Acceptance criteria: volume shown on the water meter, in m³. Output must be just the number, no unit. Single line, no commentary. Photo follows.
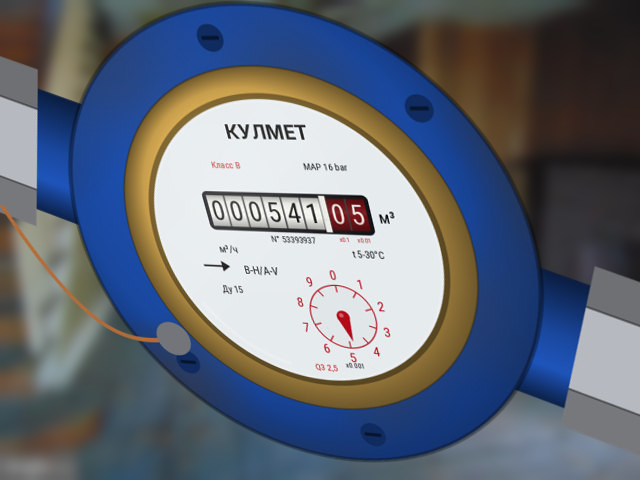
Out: 541.054
